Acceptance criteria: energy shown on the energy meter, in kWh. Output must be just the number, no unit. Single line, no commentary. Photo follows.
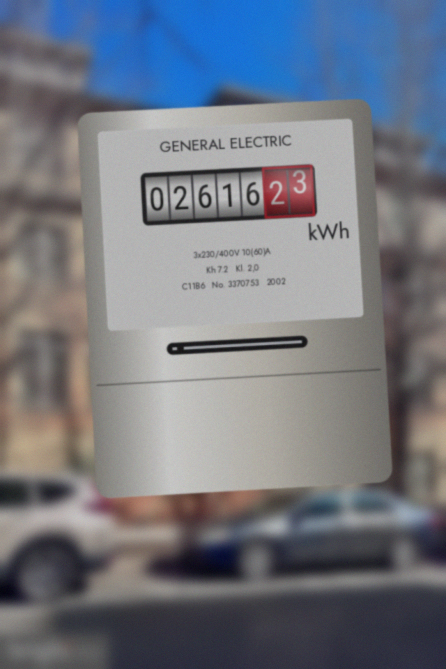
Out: 2616.23
